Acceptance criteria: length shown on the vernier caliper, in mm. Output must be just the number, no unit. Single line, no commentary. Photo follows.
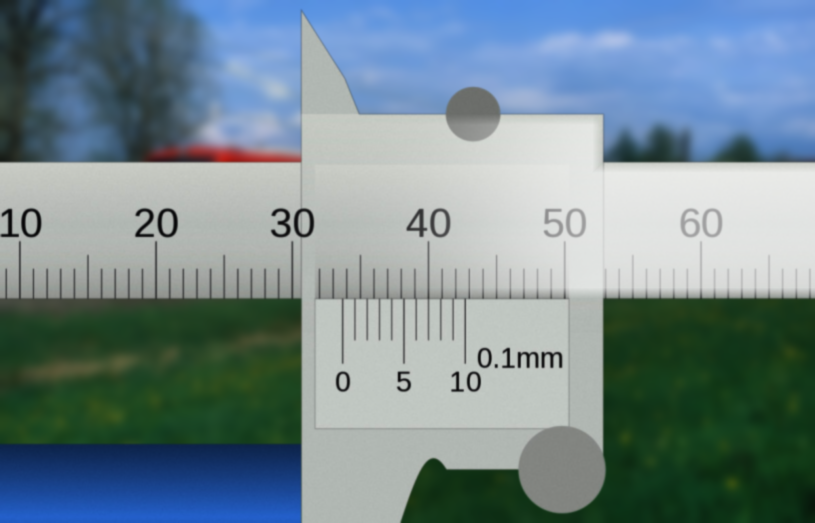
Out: 33.7
